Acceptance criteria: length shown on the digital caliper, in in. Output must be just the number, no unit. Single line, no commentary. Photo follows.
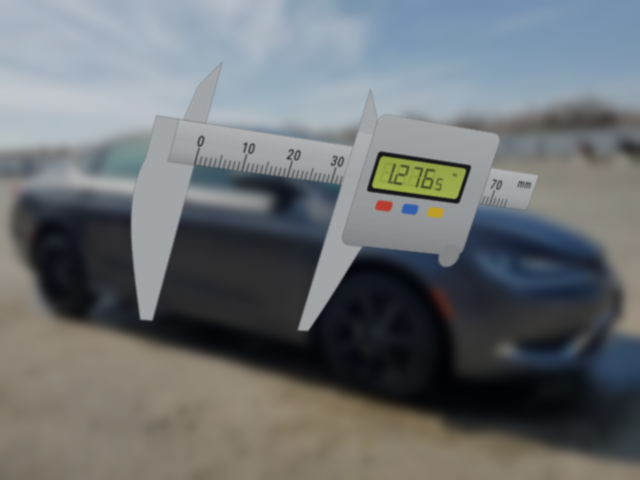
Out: 1.2765
